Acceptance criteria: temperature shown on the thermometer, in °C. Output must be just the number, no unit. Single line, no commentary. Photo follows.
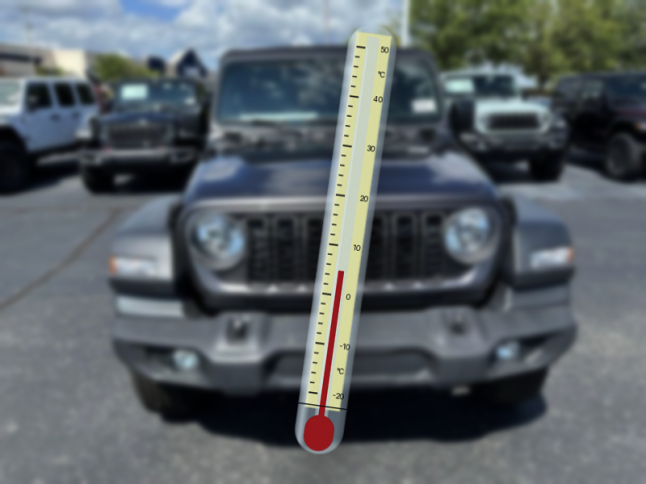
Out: 5
